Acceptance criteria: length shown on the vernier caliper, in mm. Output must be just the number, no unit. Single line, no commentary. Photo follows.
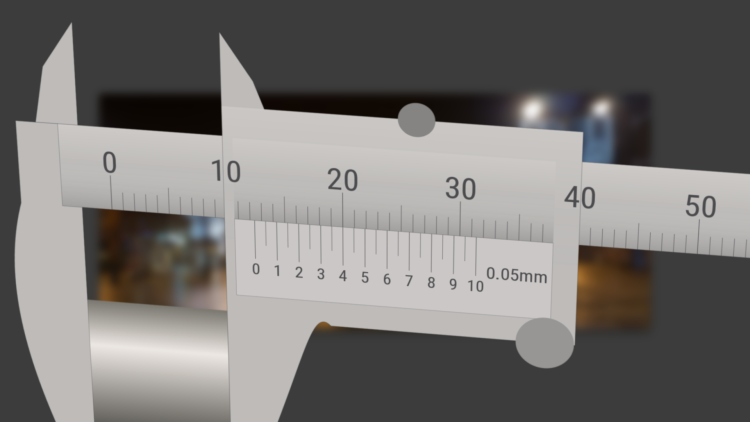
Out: 12.4
